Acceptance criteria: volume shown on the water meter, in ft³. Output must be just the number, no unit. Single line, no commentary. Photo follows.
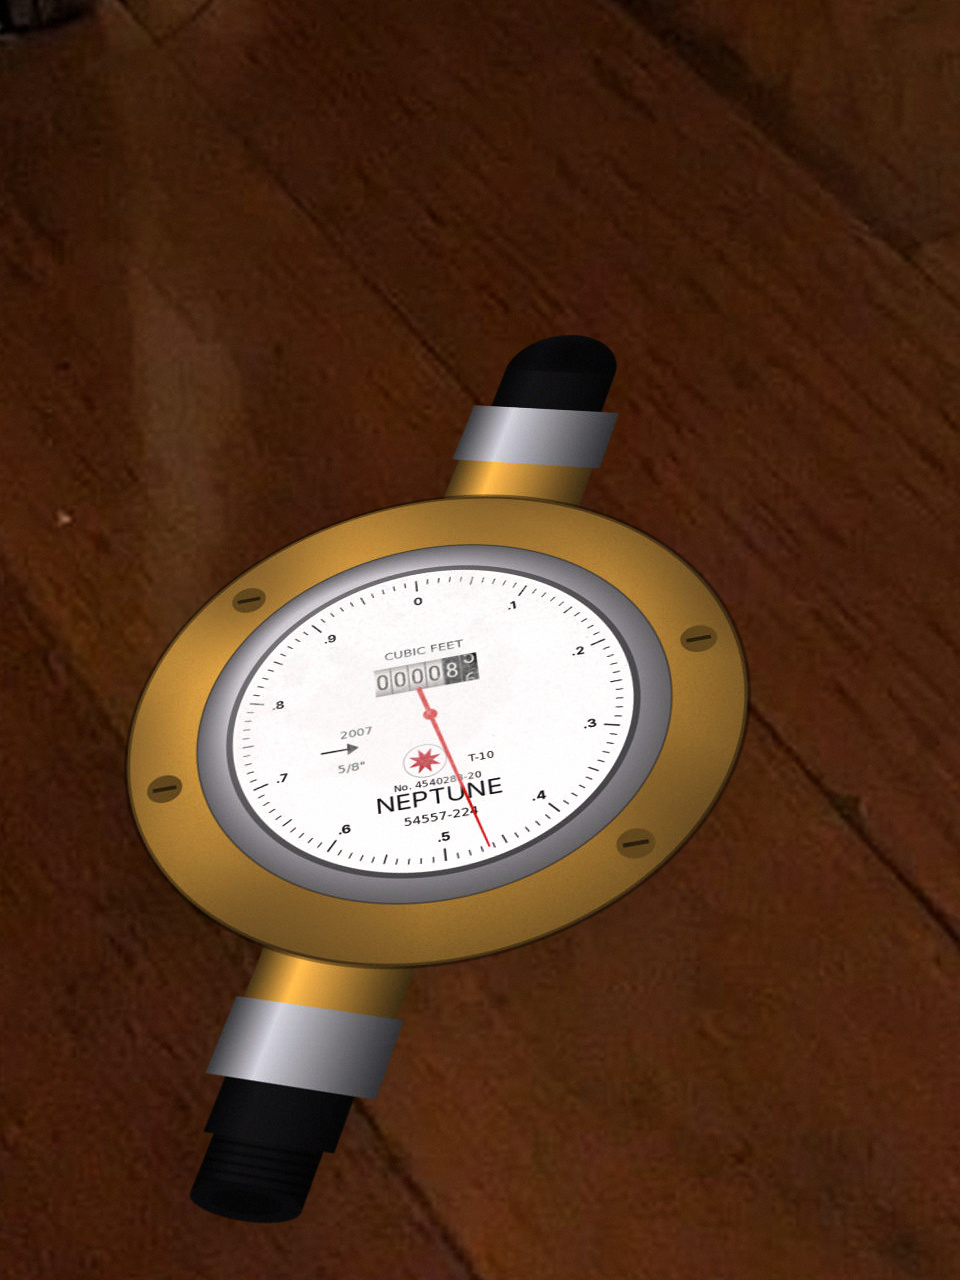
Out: 85.46
